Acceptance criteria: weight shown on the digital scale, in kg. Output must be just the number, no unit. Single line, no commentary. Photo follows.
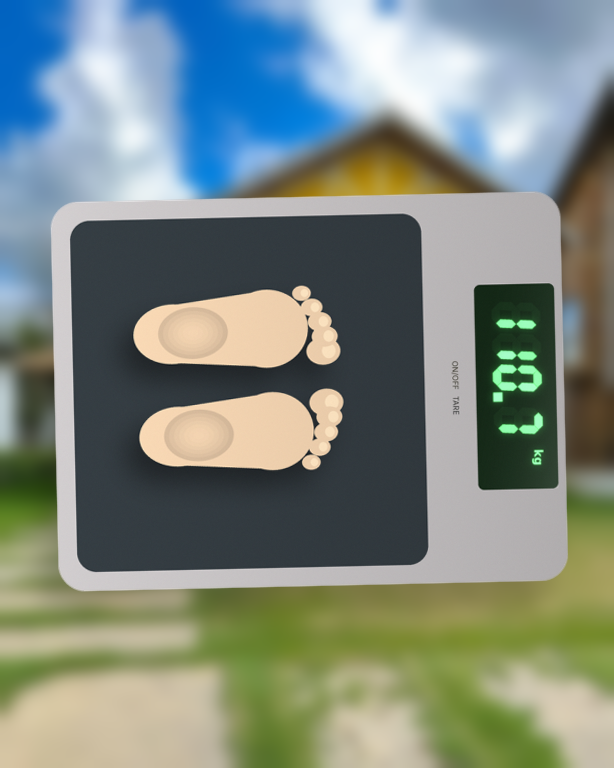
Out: 110.7
